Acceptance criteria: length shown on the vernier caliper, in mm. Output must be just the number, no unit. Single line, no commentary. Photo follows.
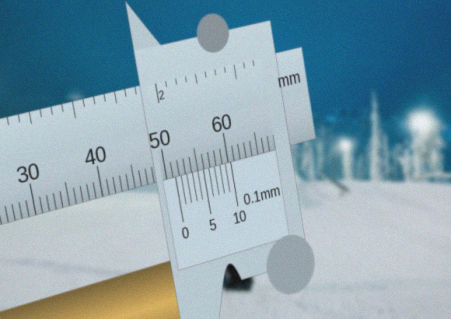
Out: 51.4
